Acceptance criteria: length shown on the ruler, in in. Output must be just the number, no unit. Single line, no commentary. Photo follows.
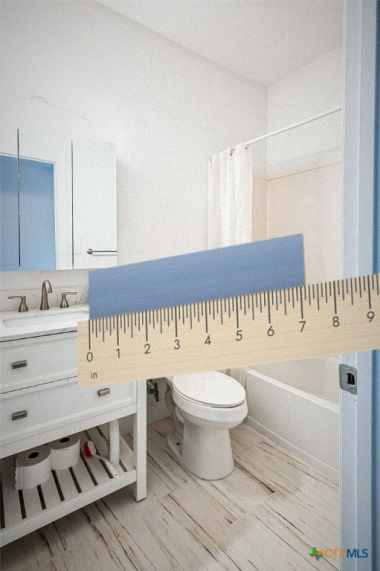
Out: 7.125
